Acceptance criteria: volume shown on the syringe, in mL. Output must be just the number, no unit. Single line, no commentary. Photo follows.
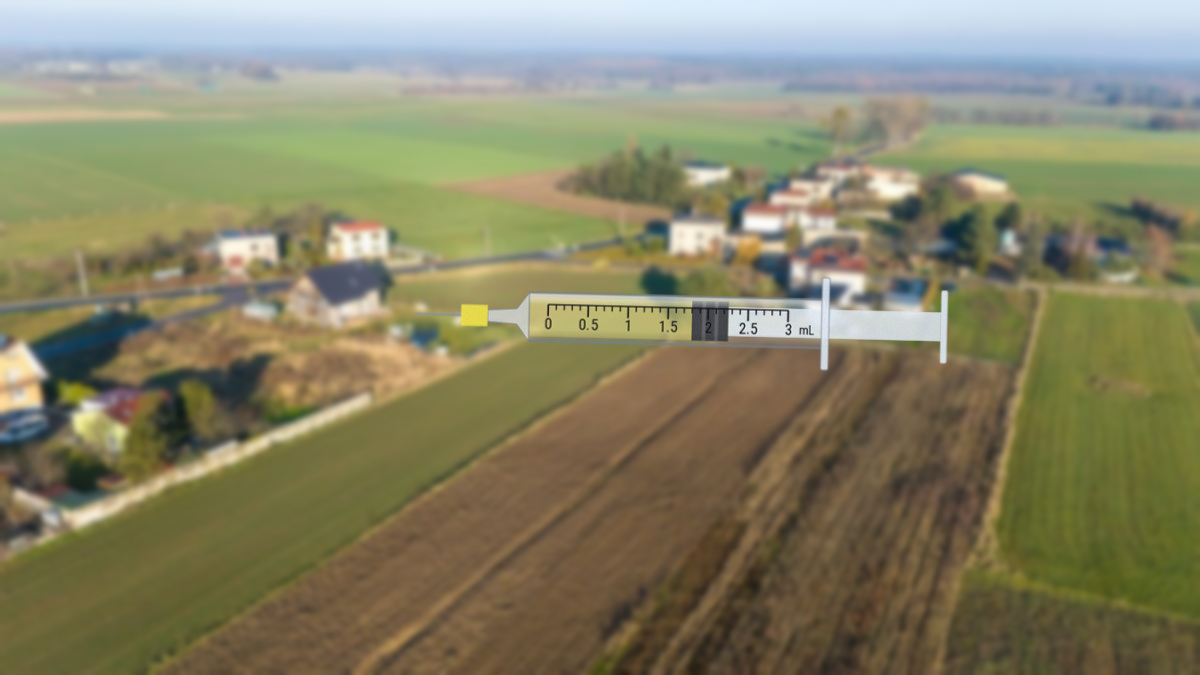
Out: 1.8
